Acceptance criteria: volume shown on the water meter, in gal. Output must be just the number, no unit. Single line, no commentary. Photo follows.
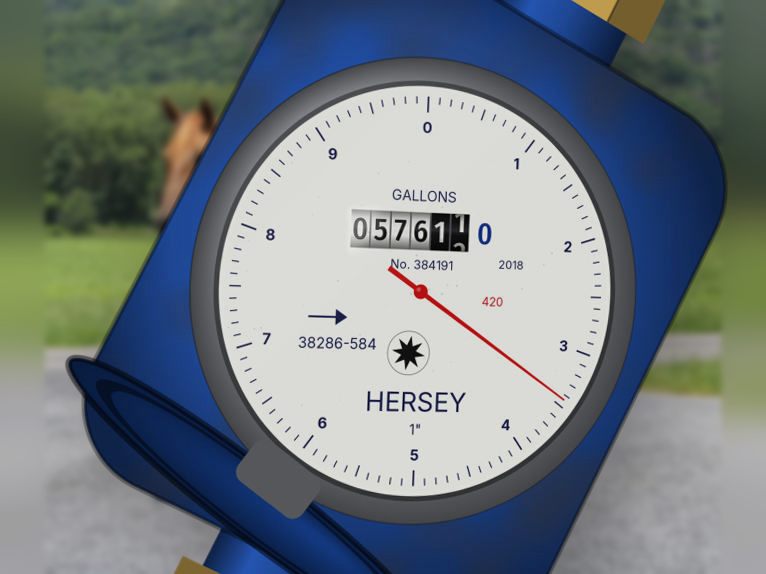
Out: 576113.4
